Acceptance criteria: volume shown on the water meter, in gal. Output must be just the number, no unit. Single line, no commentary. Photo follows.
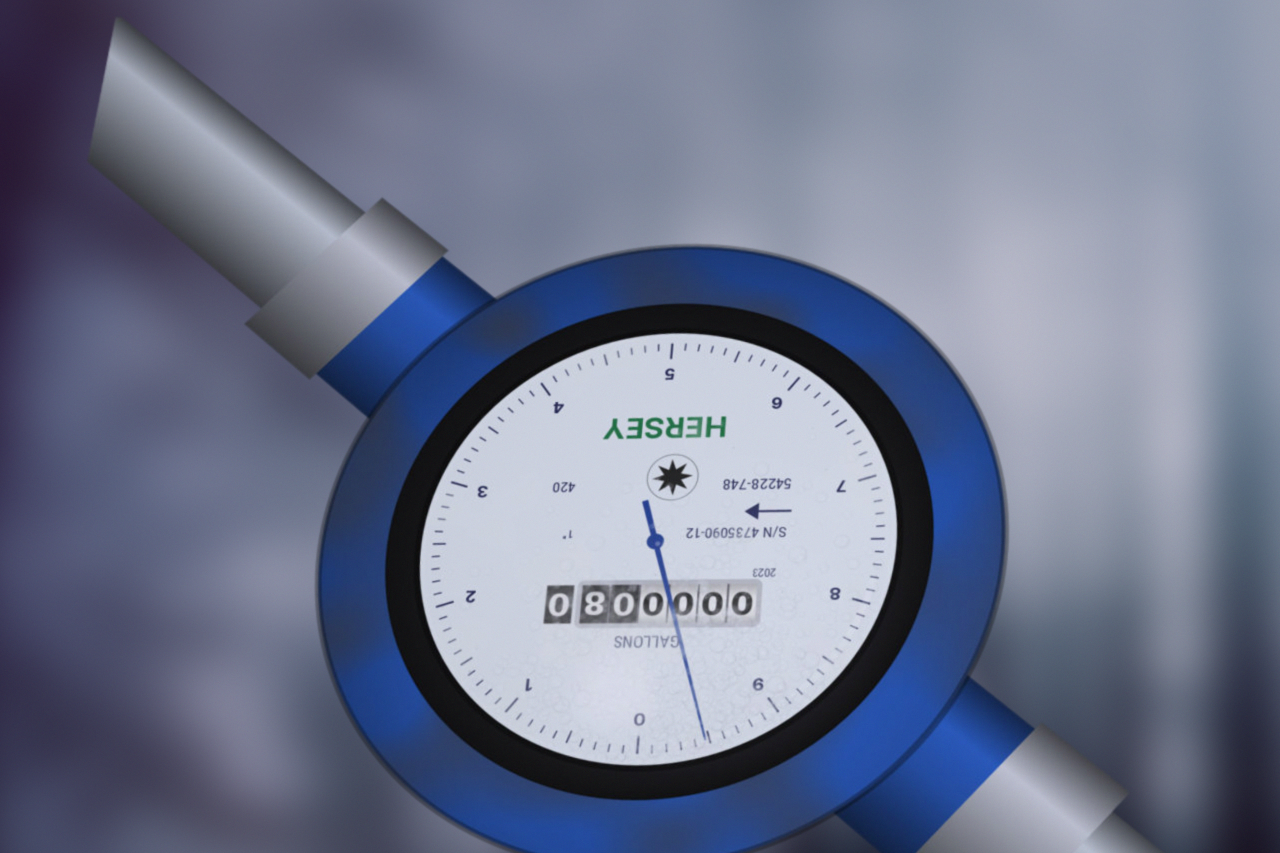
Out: 79.5
